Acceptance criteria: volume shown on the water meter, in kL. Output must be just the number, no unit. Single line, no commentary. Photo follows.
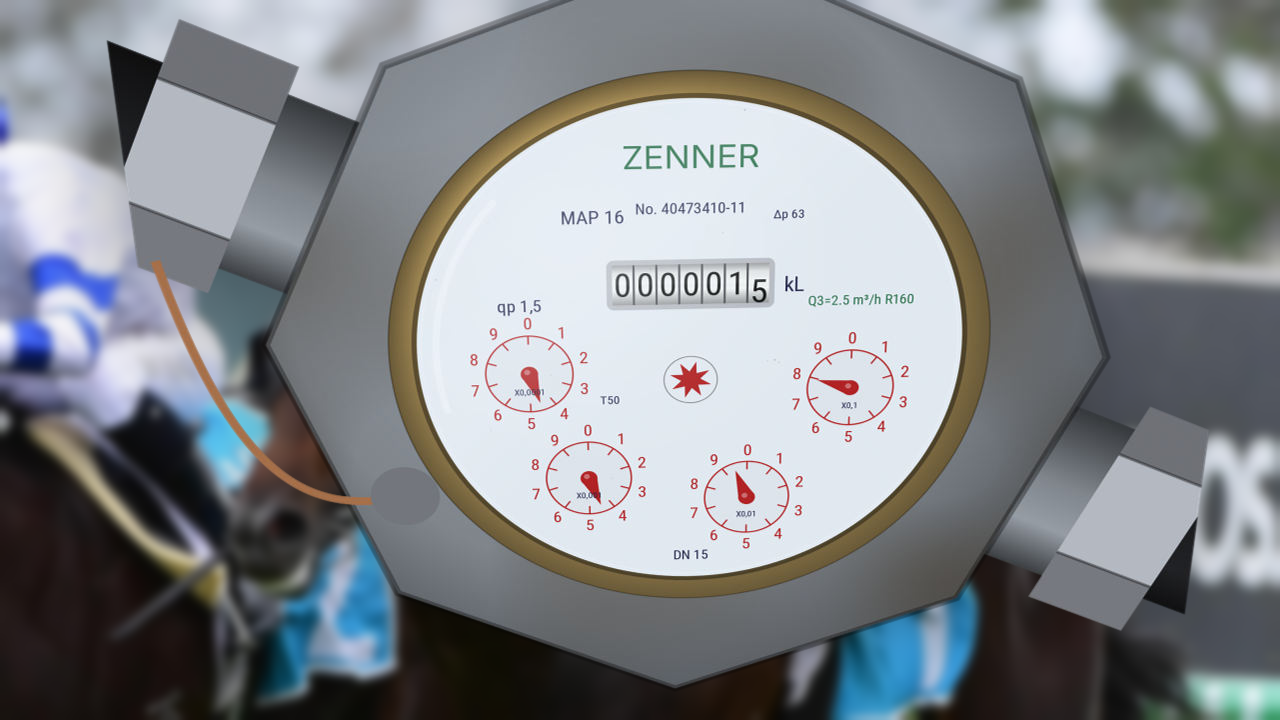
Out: 14.7944
